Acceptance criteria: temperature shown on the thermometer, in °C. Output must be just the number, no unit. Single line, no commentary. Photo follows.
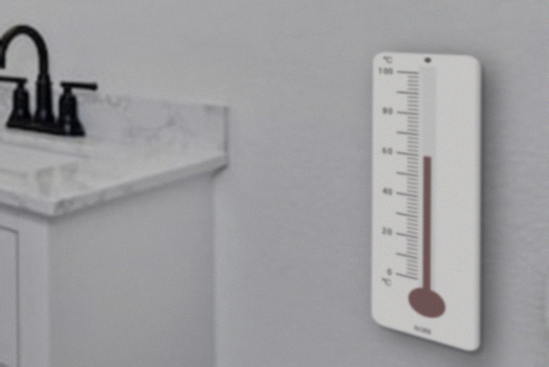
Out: 60
